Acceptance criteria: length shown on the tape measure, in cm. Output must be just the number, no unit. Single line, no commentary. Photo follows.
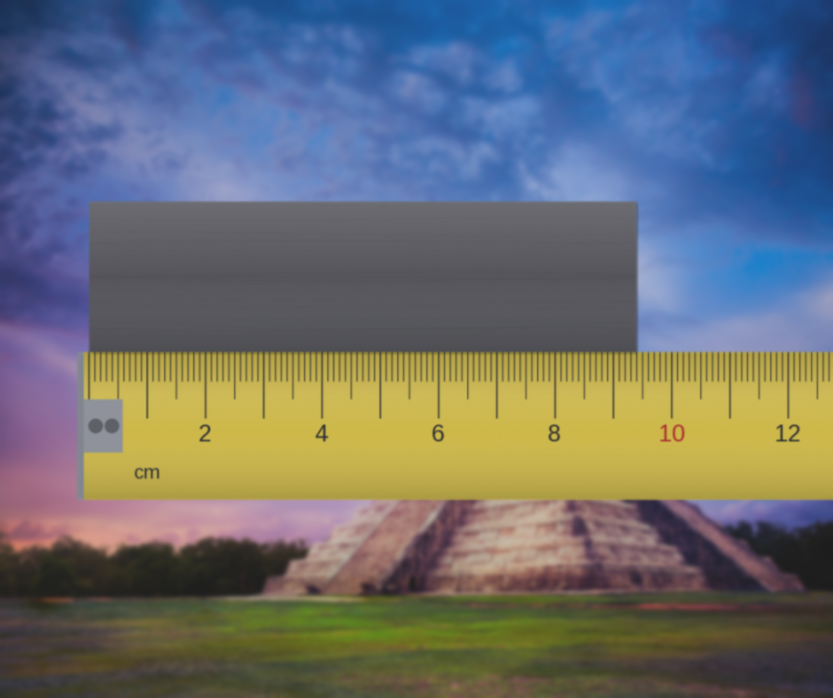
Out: 9.4
